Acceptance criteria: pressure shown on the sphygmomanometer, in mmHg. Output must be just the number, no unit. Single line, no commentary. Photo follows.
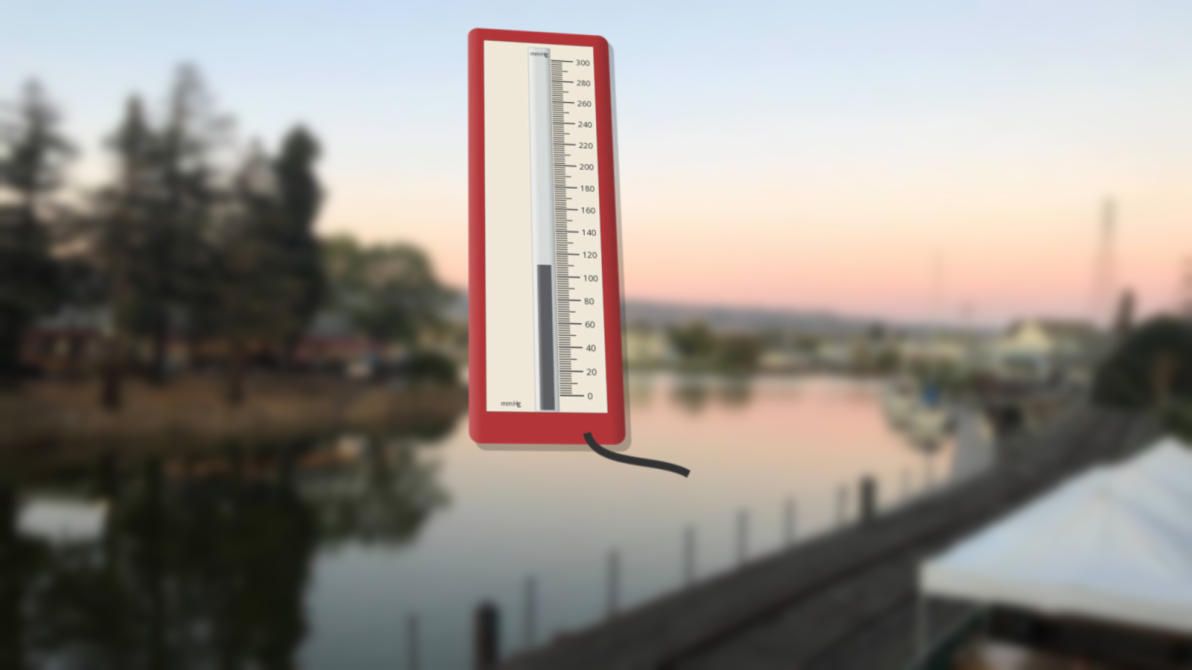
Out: 110
